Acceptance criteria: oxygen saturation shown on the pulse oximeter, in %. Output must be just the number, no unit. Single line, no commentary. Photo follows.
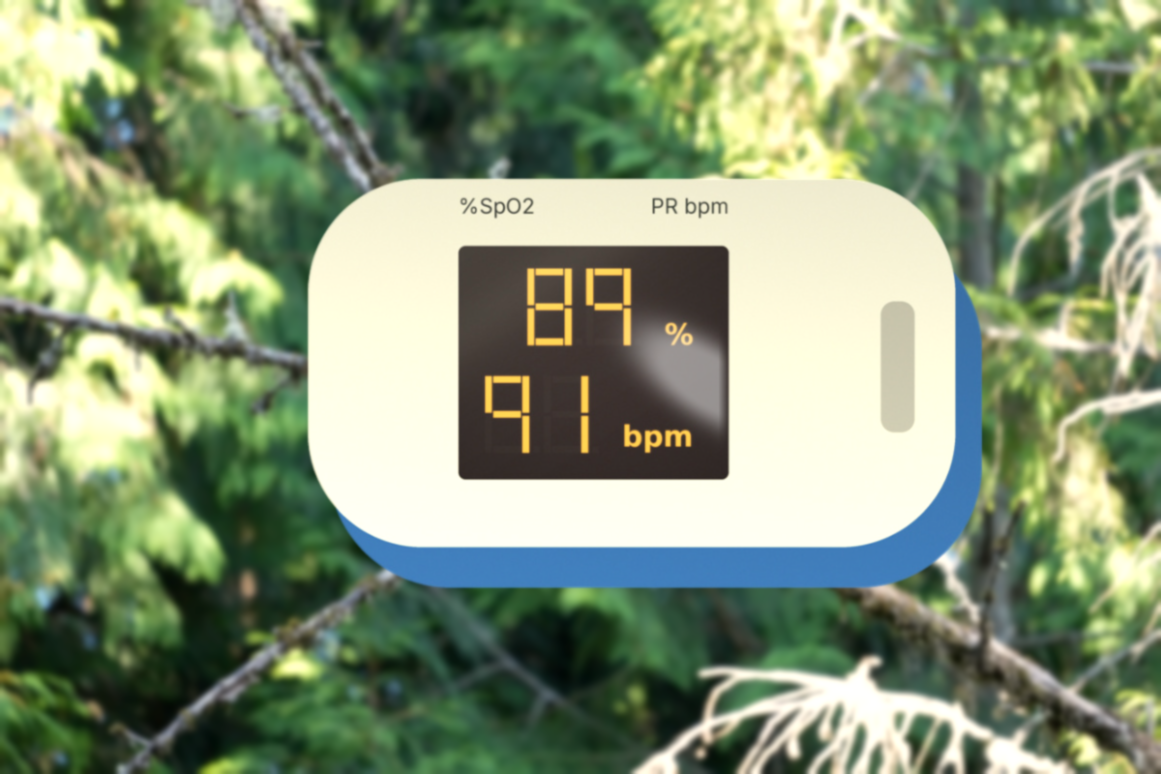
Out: 89
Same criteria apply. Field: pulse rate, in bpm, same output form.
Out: 91
